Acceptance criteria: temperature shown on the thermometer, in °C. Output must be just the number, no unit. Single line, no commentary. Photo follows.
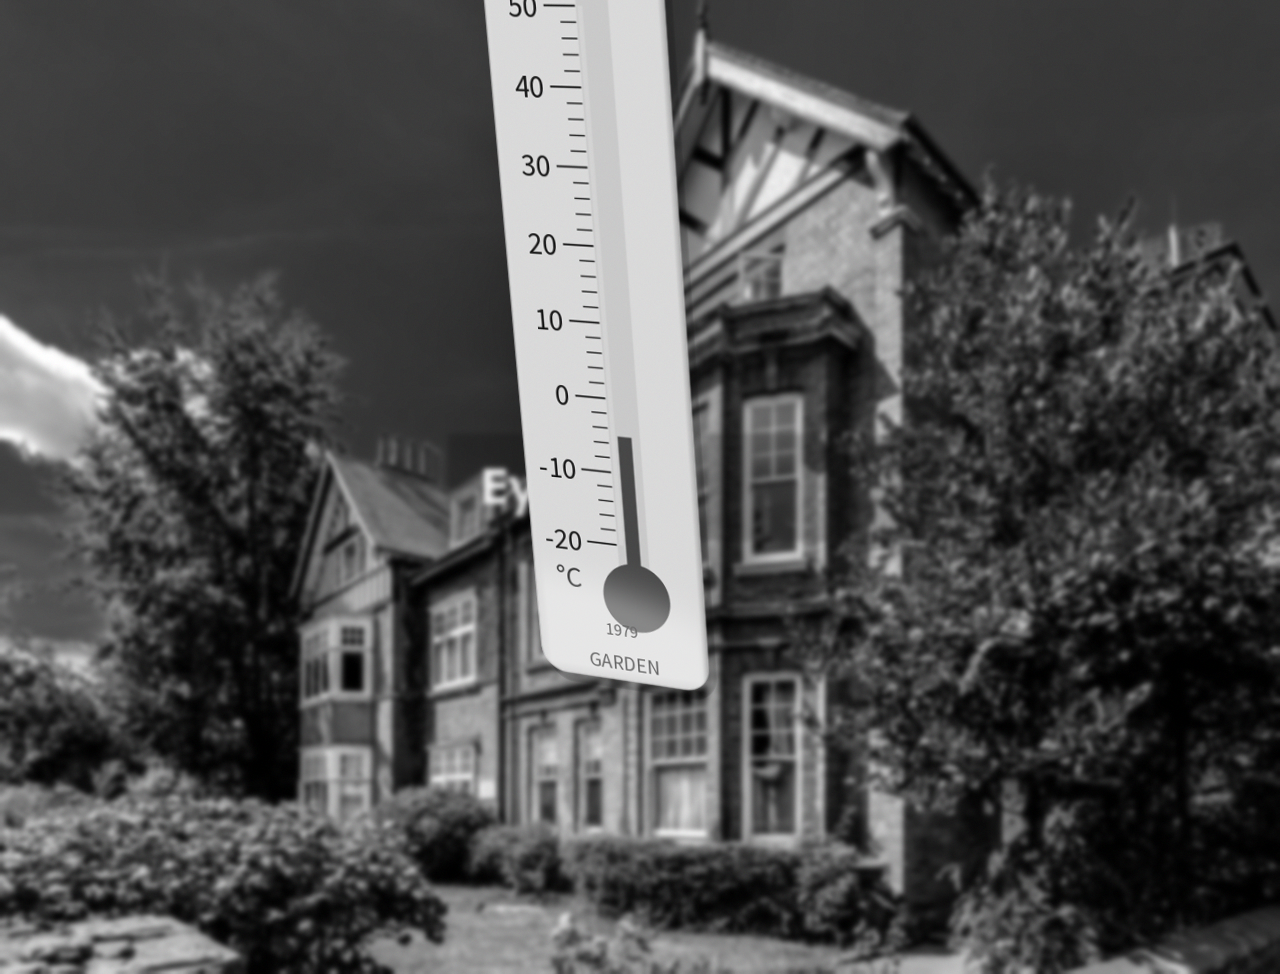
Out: -5
